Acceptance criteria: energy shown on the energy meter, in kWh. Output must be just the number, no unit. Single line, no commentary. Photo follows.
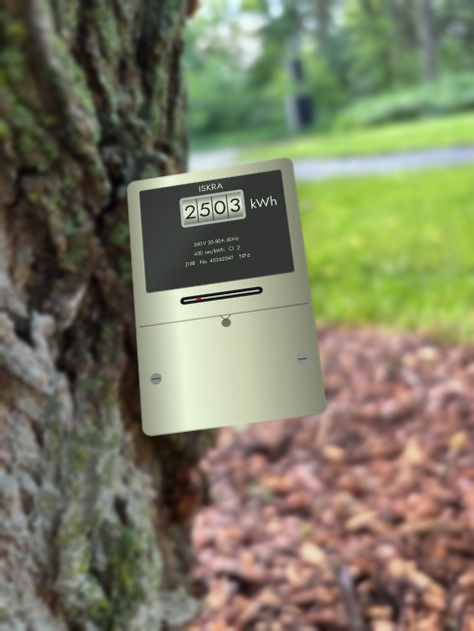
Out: 2503
